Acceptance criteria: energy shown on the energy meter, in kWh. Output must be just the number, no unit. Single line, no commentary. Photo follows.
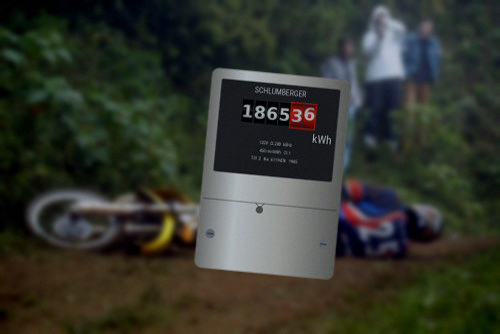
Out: 1865.36
